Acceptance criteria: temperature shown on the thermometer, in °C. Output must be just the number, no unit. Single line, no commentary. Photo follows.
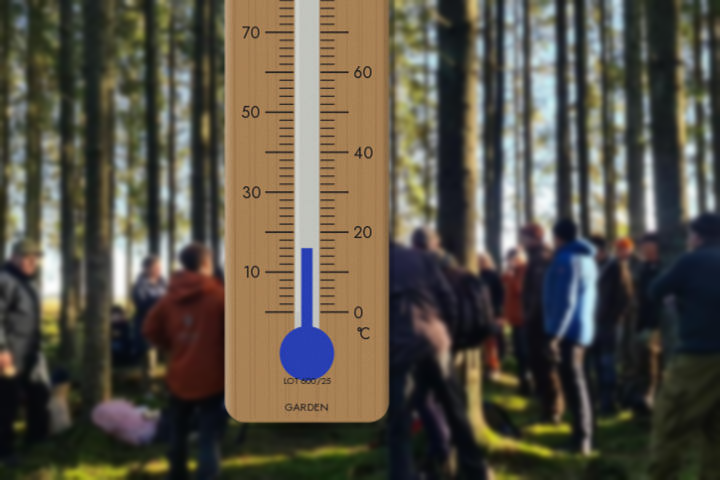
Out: 16
